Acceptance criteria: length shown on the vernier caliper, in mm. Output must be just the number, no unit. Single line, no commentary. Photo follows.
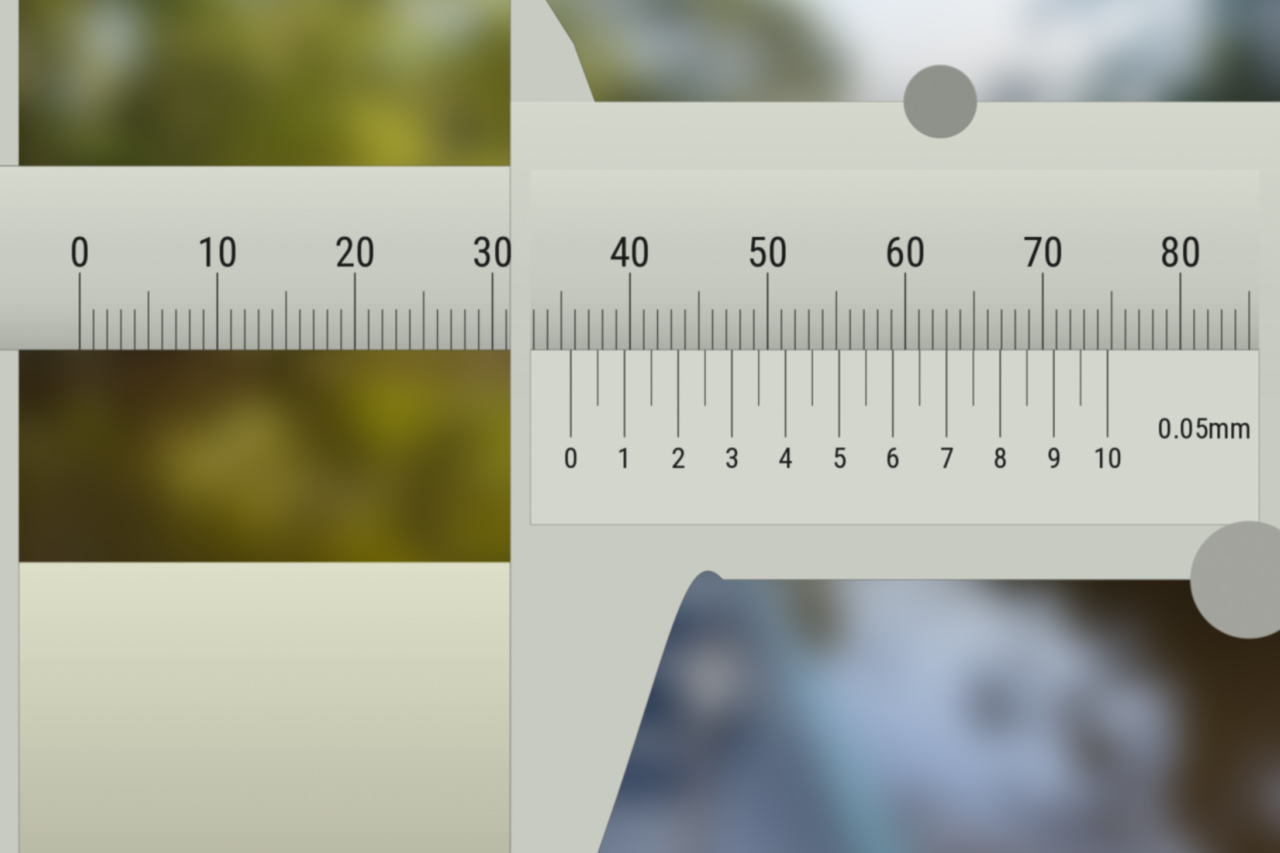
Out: 35.7
